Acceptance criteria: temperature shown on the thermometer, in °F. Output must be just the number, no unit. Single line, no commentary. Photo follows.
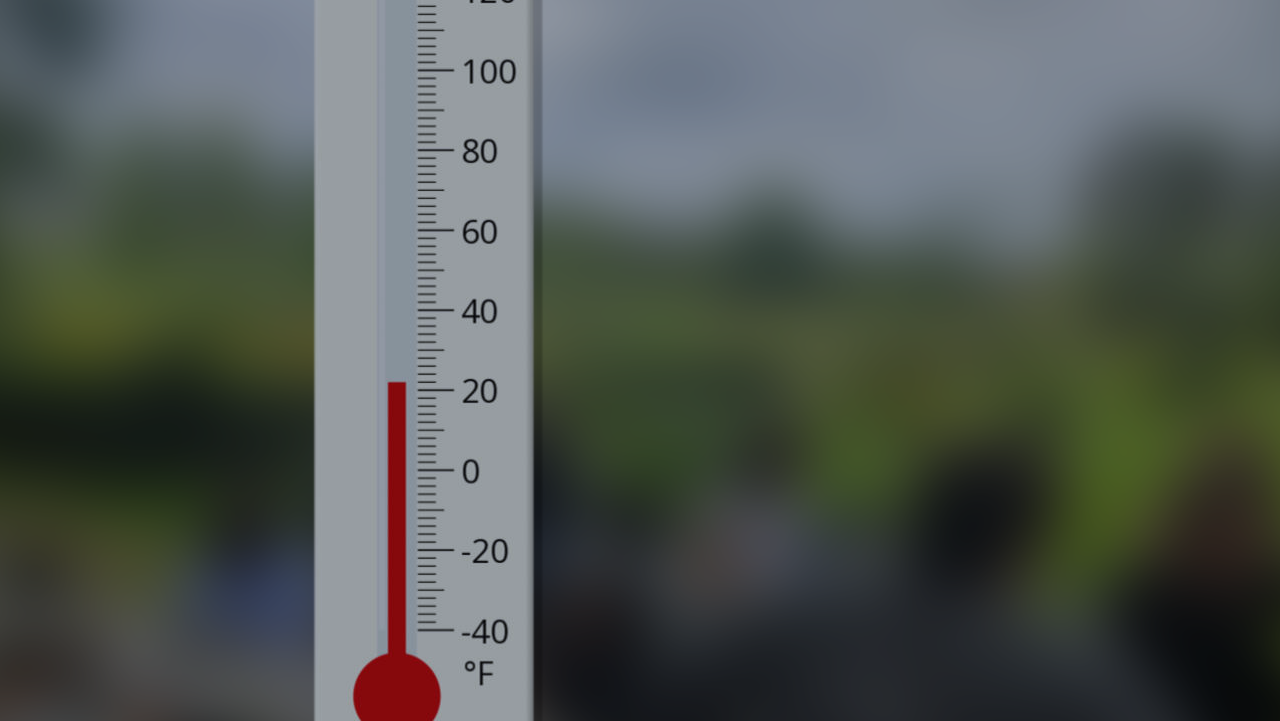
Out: 22
